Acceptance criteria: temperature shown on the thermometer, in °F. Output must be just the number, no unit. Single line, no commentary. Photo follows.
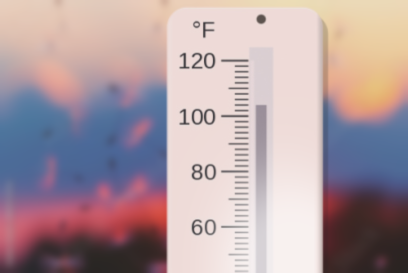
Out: 104
